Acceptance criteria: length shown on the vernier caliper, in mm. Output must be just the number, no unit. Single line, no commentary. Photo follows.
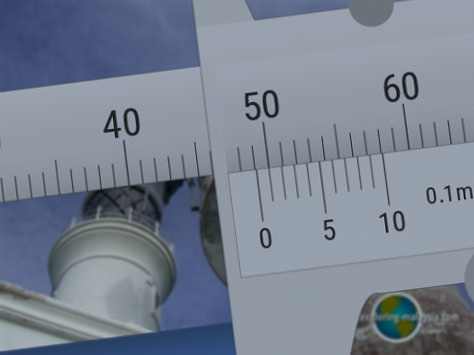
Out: 49.1
